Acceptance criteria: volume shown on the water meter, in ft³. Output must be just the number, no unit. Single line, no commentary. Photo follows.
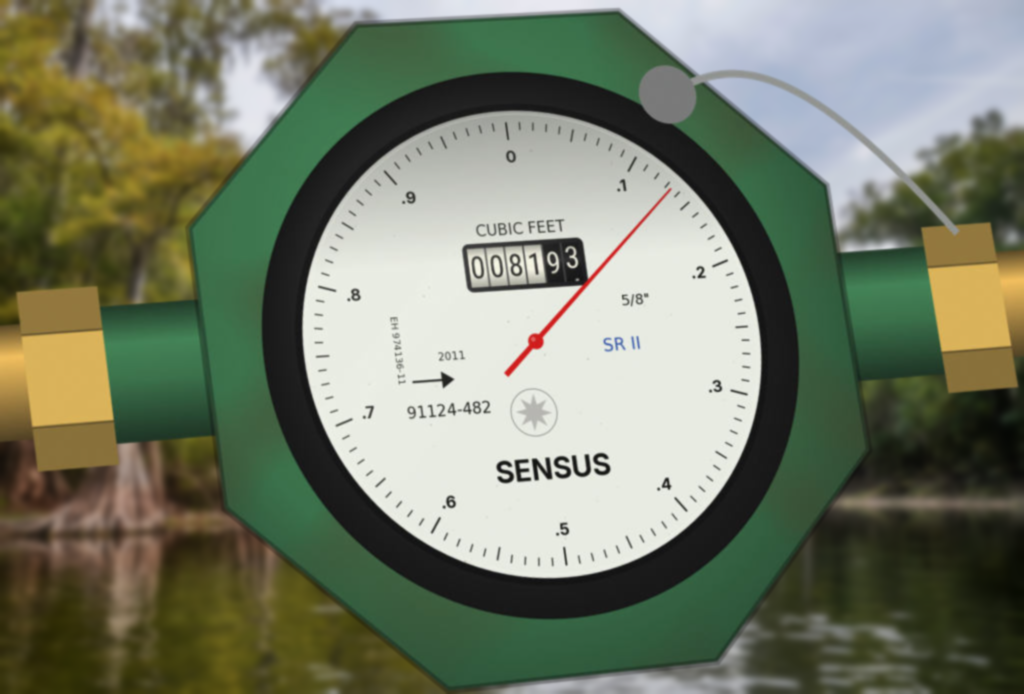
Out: 8193.13
